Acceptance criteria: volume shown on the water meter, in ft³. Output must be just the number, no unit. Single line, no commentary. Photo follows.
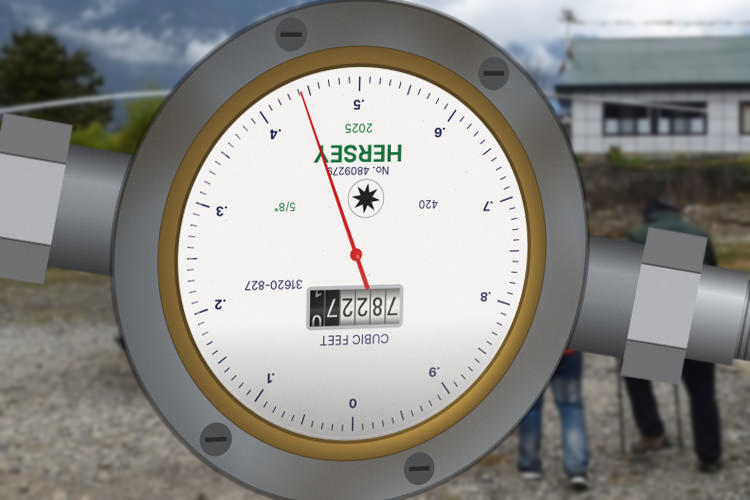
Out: 782270.44
